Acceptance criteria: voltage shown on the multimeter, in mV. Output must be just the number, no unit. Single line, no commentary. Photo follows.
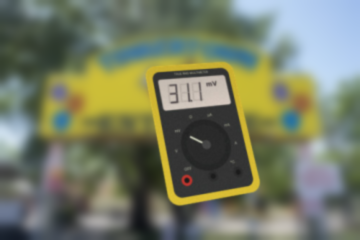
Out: 31.1
